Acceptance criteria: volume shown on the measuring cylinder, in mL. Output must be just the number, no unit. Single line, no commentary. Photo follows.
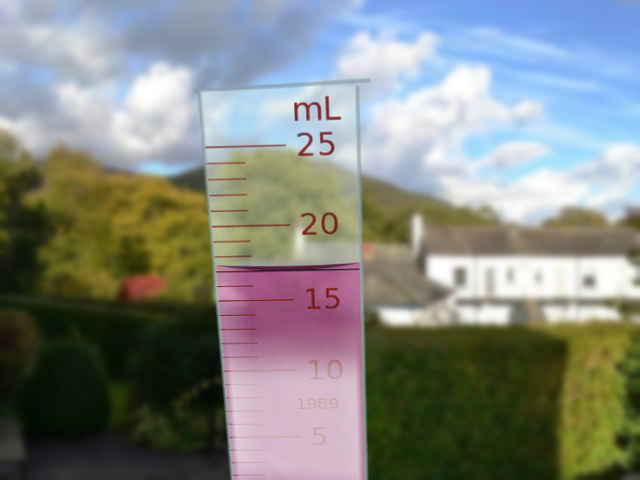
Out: 17
